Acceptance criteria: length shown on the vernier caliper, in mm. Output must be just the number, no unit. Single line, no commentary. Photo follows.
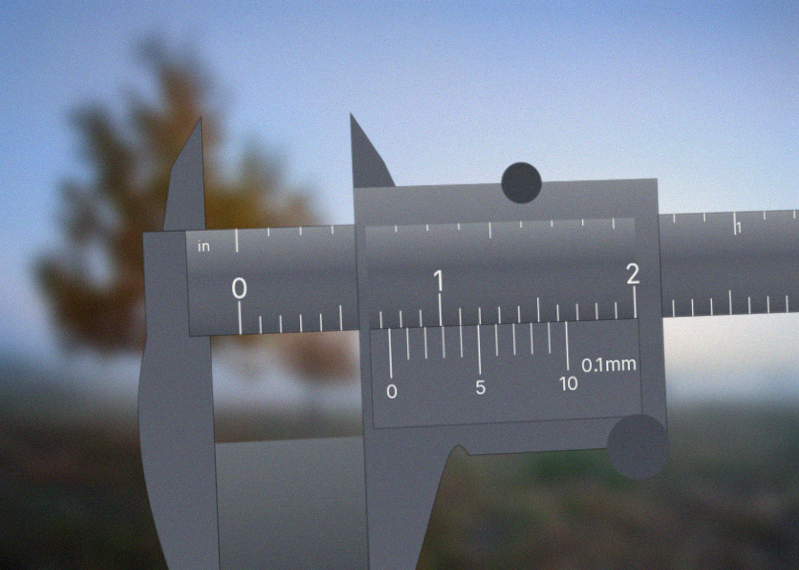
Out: 7.4
